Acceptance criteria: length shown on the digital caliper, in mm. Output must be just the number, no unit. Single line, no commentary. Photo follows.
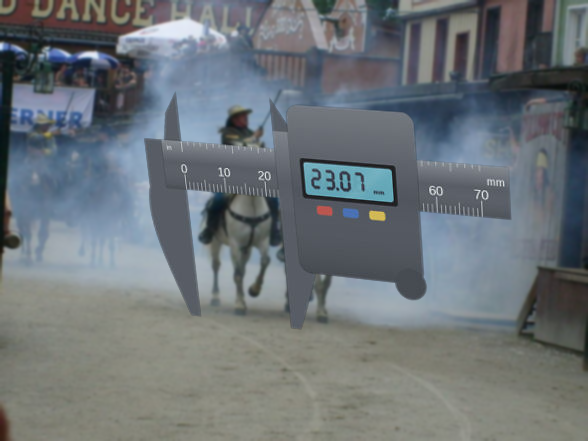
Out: 23.07
